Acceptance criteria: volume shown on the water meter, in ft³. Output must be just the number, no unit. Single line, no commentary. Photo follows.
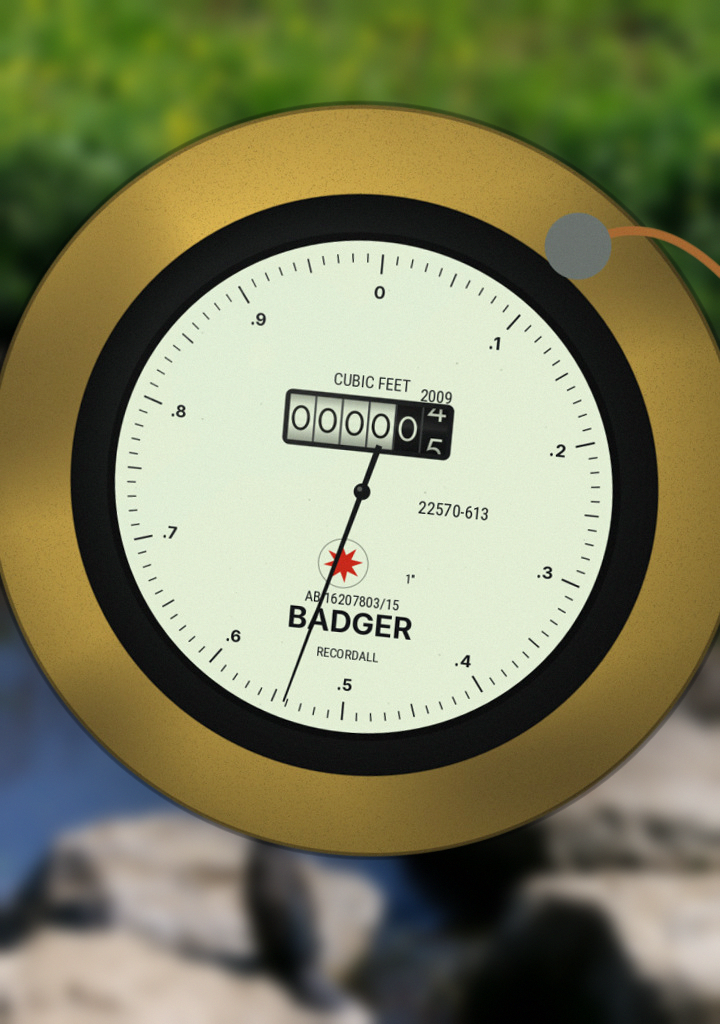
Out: 4.54
